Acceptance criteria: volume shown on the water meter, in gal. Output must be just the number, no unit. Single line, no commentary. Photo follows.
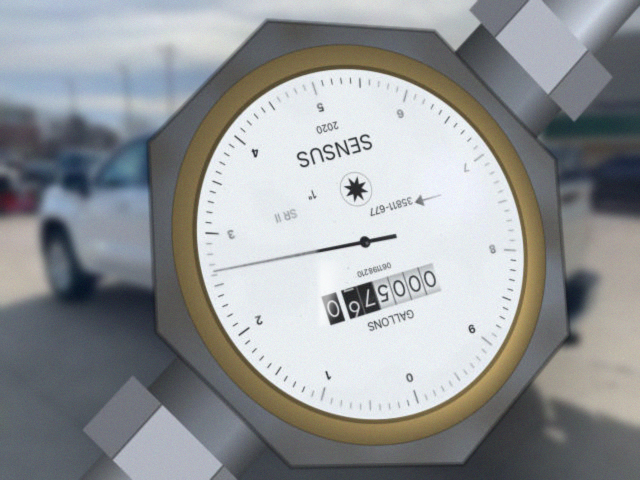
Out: 5762.6
